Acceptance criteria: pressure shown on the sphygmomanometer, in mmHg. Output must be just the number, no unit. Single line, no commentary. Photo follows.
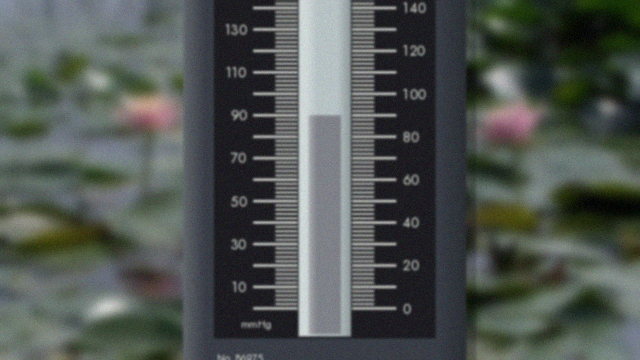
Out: 90
